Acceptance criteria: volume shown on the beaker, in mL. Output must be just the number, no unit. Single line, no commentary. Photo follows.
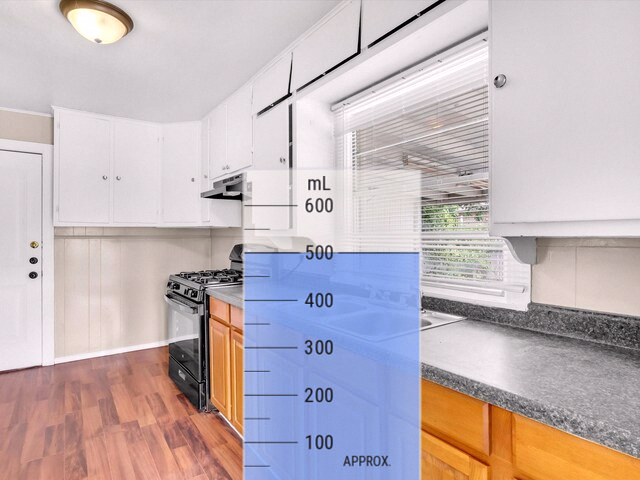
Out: 500
